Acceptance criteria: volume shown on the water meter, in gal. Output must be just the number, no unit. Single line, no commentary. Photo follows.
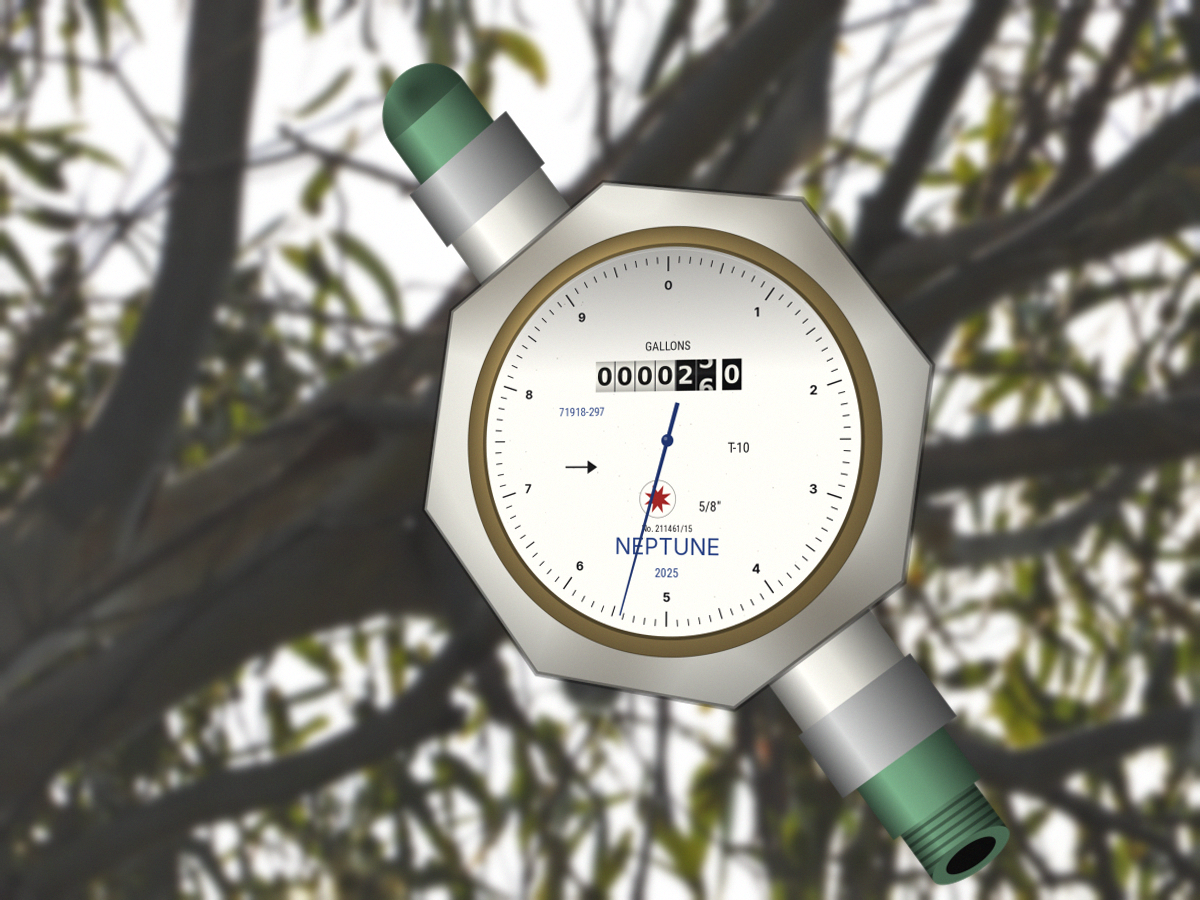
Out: 255.4
